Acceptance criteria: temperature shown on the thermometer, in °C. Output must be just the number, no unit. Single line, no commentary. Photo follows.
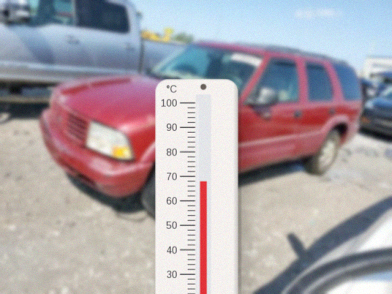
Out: 68
